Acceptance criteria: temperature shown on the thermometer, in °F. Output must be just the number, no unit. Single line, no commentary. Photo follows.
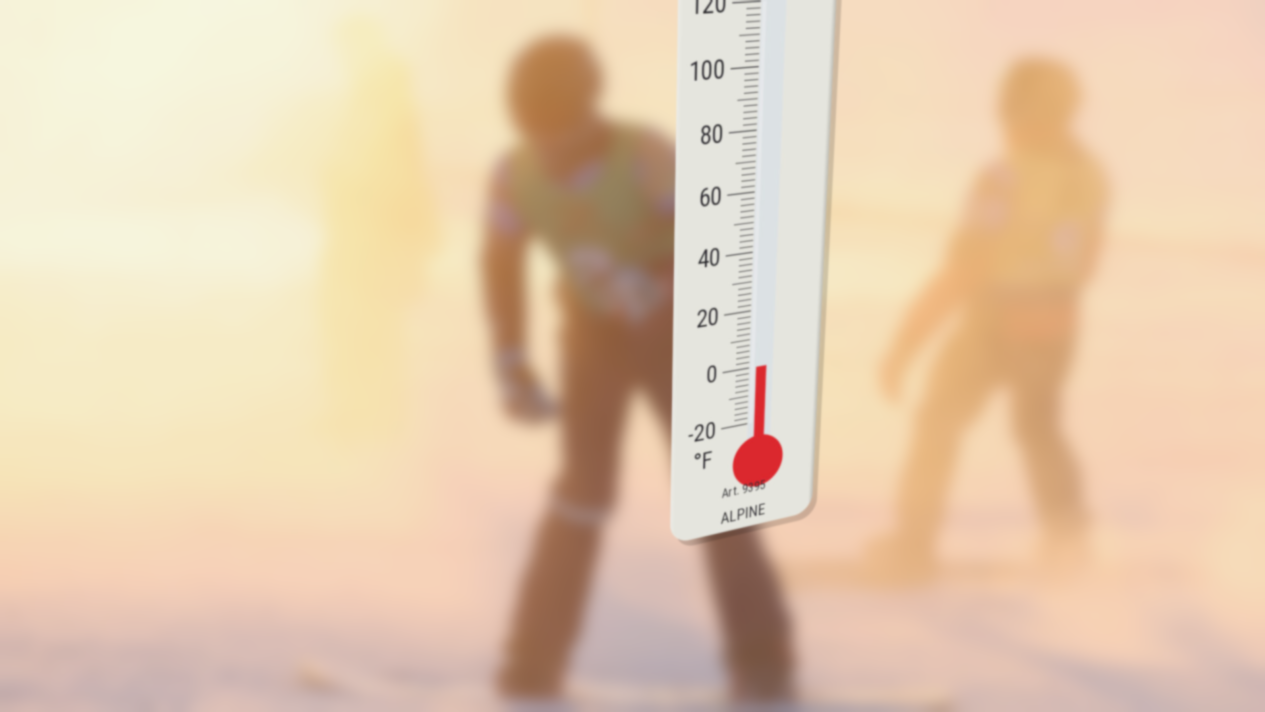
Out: 0
